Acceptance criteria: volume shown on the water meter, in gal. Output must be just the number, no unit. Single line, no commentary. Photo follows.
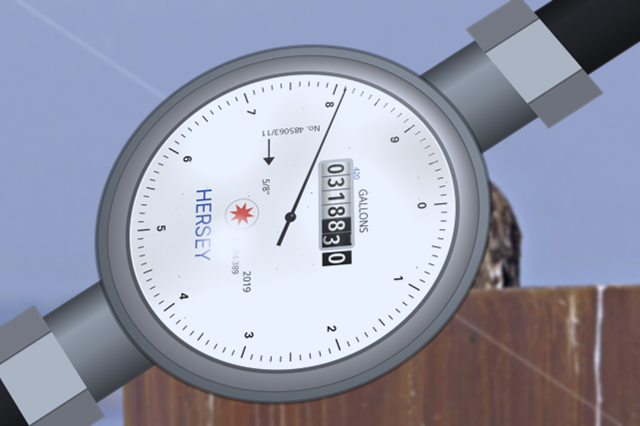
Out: 318828.1
